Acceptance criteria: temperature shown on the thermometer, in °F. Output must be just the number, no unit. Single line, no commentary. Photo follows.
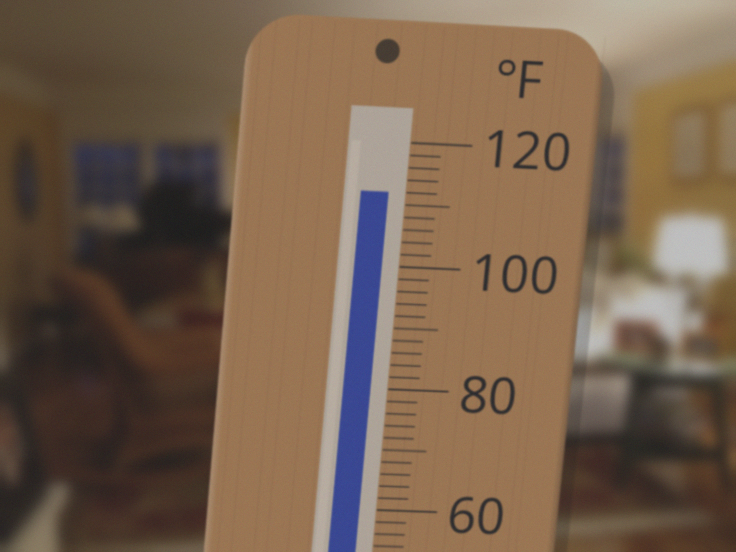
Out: 112
